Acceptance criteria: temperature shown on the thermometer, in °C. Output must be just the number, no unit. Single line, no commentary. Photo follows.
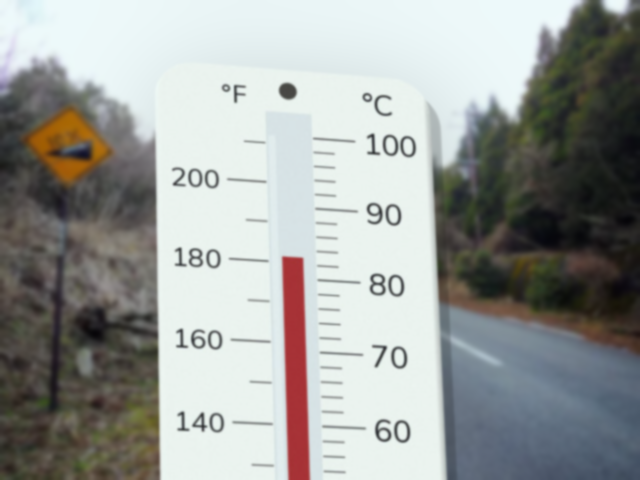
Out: 83
